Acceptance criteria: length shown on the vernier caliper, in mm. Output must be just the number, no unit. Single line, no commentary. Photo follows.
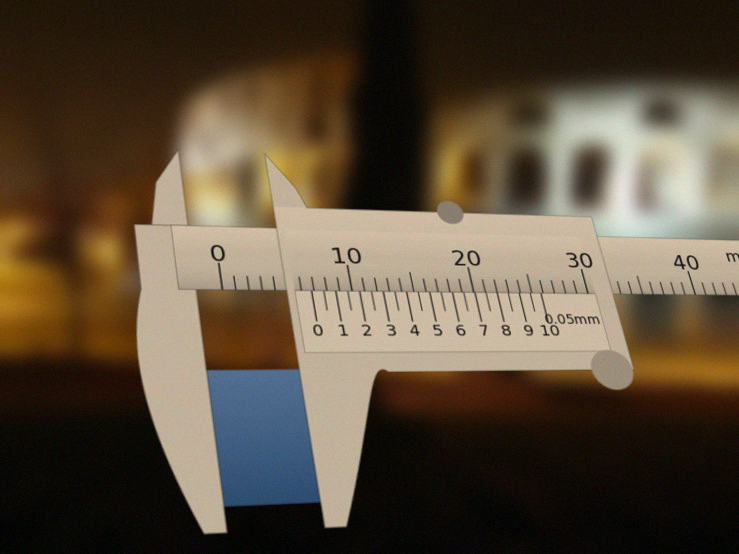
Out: 6.8
